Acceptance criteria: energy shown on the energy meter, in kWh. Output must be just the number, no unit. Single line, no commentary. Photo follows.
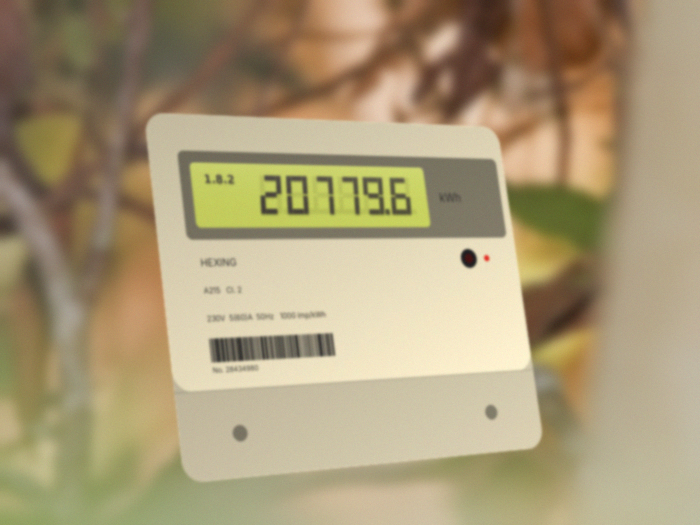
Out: 20779.6
